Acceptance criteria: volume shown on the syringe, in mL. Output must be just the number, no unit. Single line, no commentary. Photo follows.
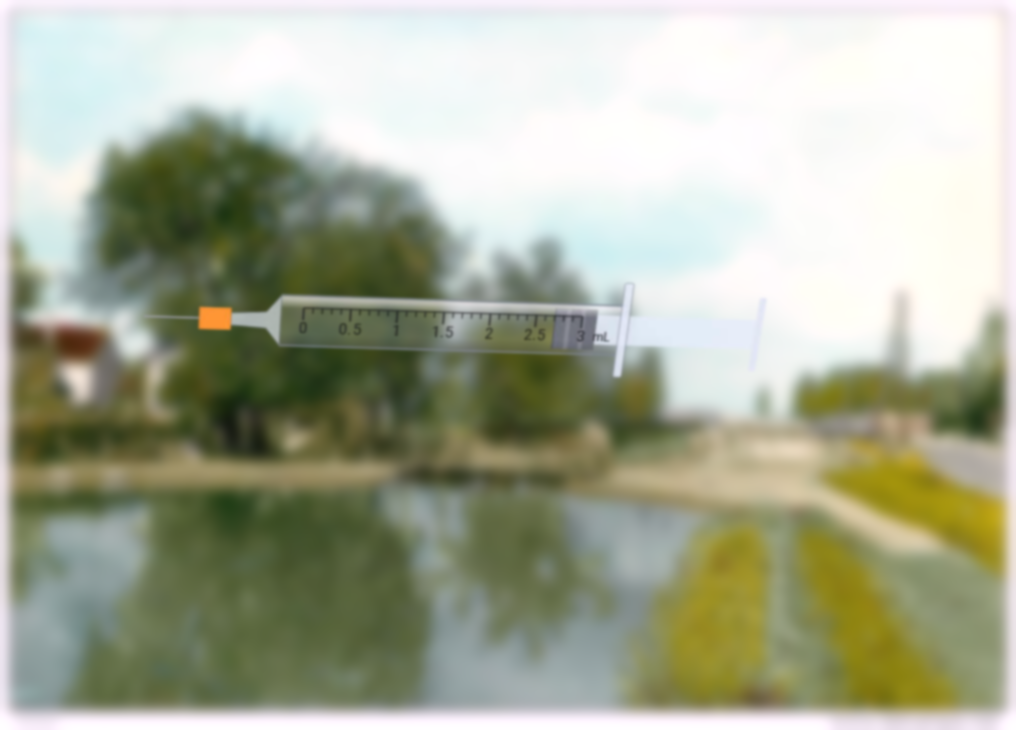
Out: 2.7
